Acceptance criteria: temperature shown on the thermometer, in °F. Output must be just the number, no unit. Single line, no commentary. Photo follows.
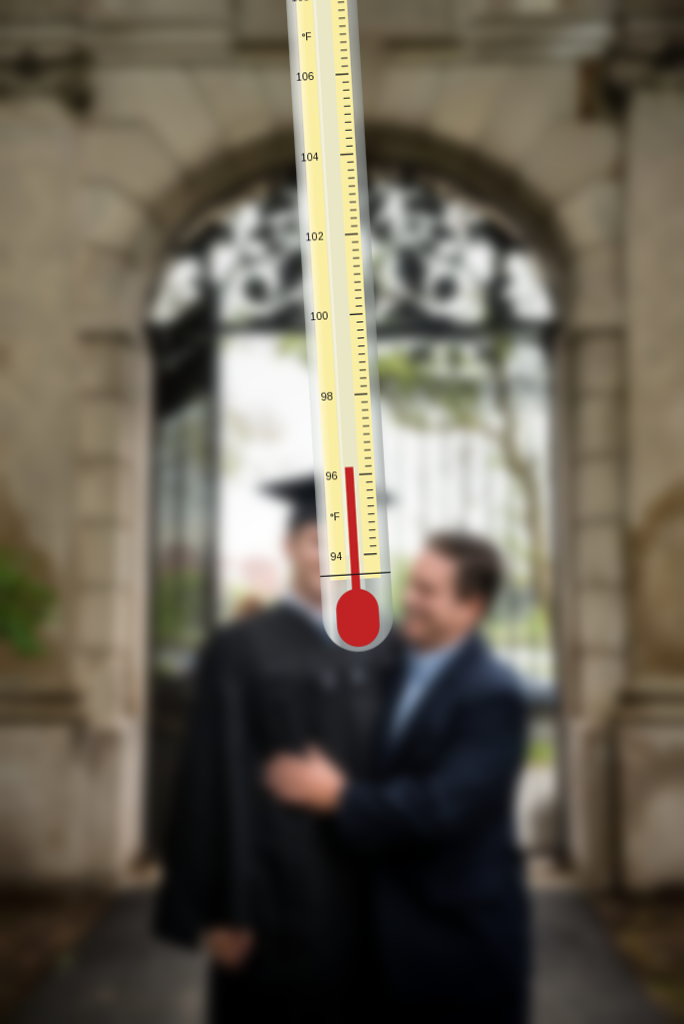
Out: 96.2
